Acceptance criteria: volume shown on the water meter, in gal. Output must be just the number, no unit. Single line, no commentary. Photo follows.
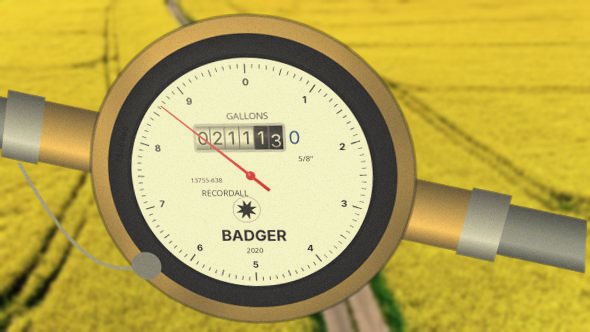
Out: 211128.6
